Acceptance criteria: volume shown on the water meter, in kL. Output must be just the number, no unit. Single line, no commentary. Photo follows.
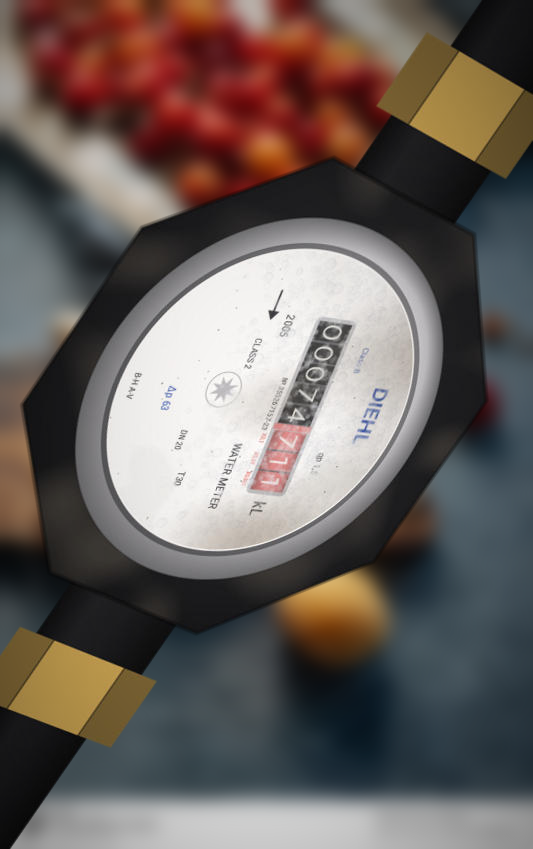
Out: 74.711
